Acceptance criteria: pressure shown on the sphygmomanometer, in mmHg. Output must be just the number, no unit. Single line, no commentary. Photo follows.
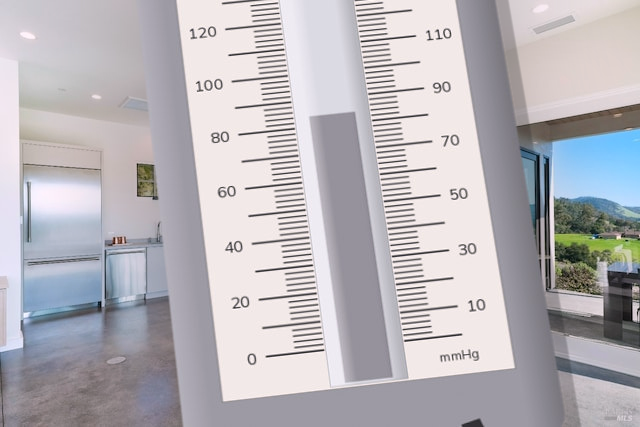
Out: 84
